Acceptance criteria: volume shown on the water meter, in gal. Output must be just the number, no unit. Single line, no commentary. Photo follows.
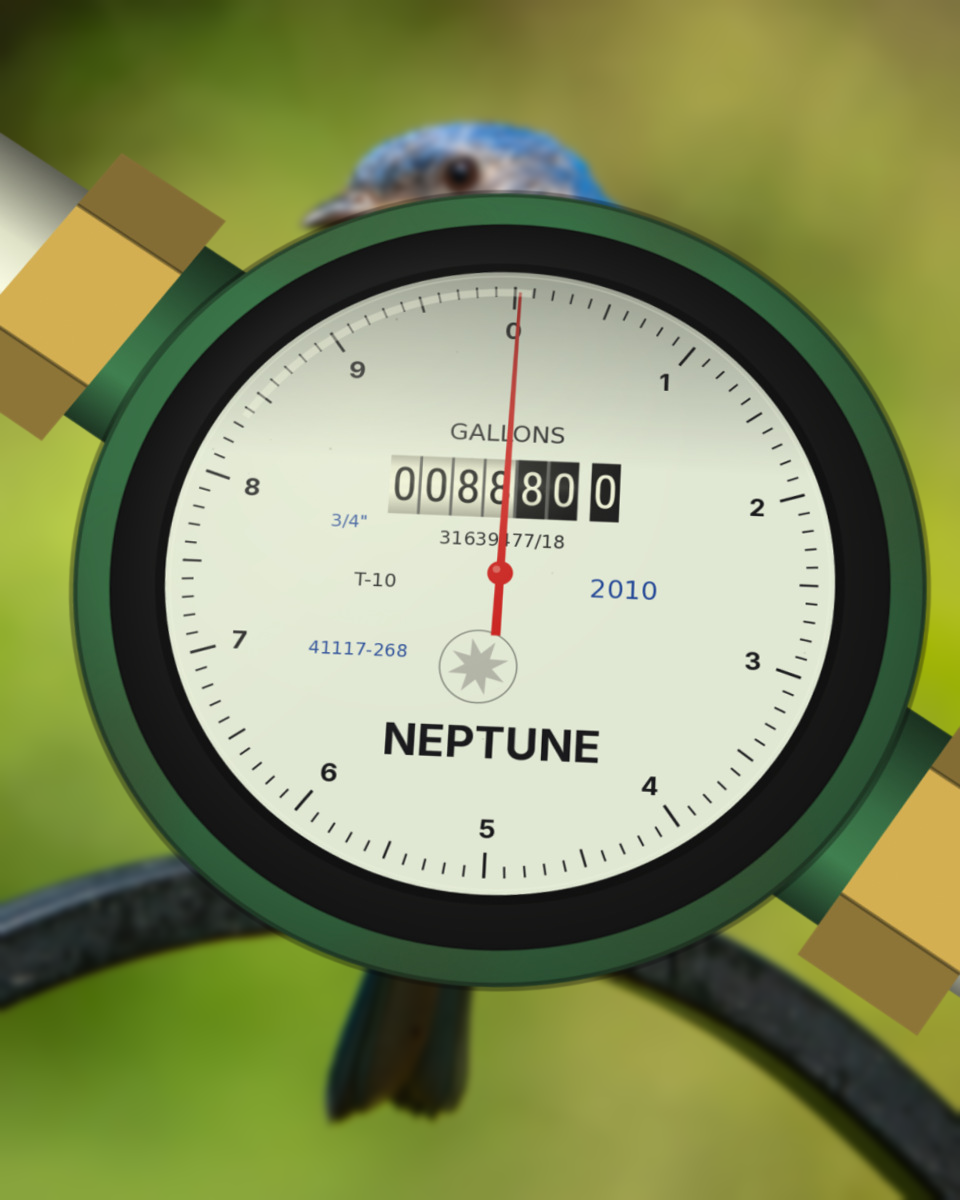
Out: 88800.0
